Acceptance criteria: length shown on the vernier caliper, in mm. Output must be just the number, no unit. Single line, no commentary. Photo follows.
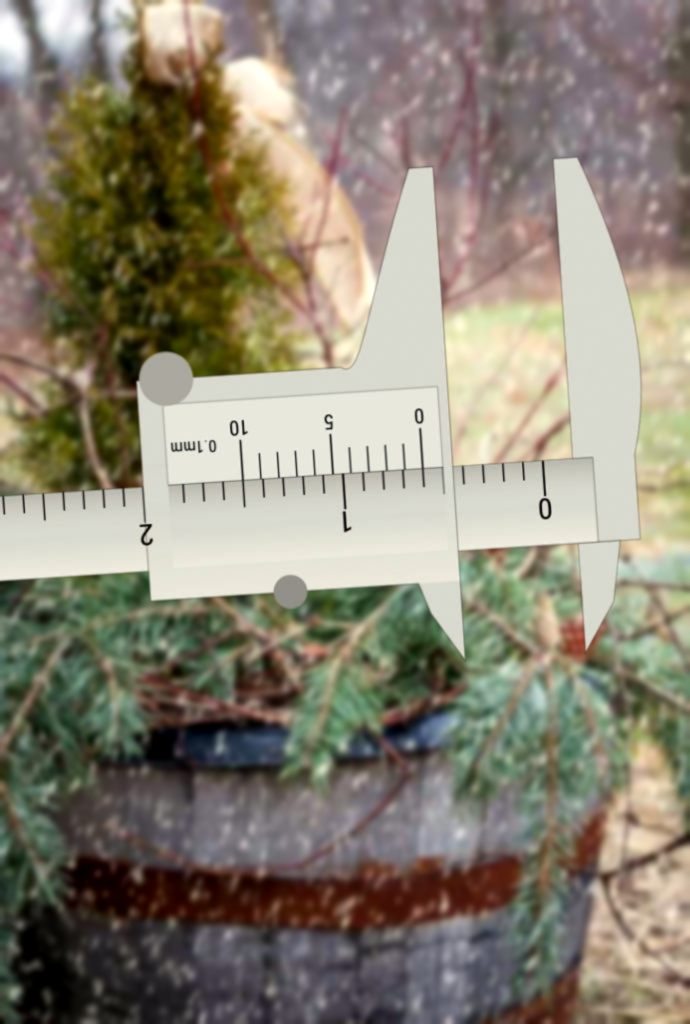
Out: 6.0
